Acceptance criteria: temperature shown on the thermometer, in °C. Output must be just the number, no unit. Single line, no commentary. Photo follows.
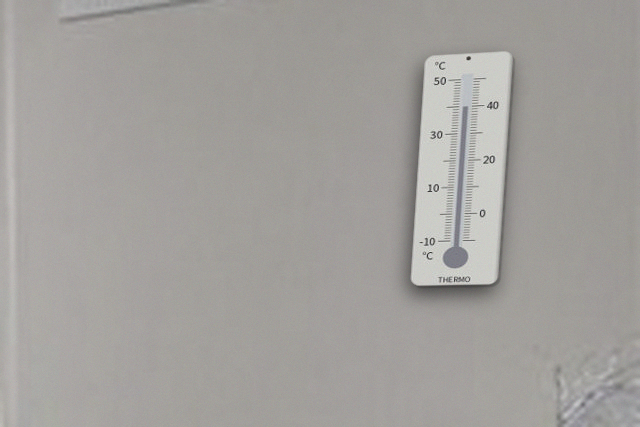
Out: 40
